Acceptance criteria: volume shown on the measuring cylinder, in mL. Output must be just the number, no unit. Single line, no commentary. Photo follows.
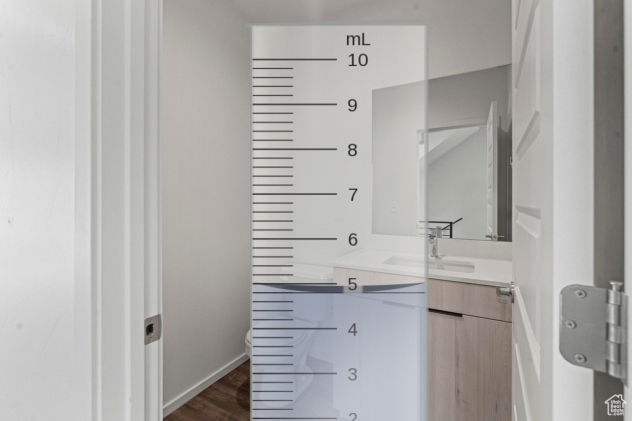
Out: 4.8
